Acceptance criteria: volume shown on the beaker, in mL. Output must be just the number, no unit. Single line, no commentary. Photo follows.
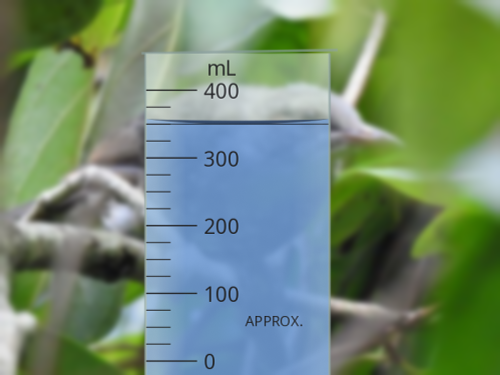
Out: 350
